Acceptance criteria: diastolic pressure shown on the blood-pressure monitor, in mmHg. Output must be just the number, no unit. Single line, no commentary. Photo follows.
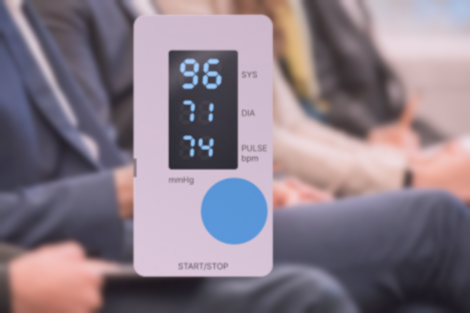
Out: 71
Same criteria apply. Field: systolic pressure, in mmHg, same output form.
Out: 96
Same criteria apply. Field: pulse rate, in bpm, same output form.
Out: 74
